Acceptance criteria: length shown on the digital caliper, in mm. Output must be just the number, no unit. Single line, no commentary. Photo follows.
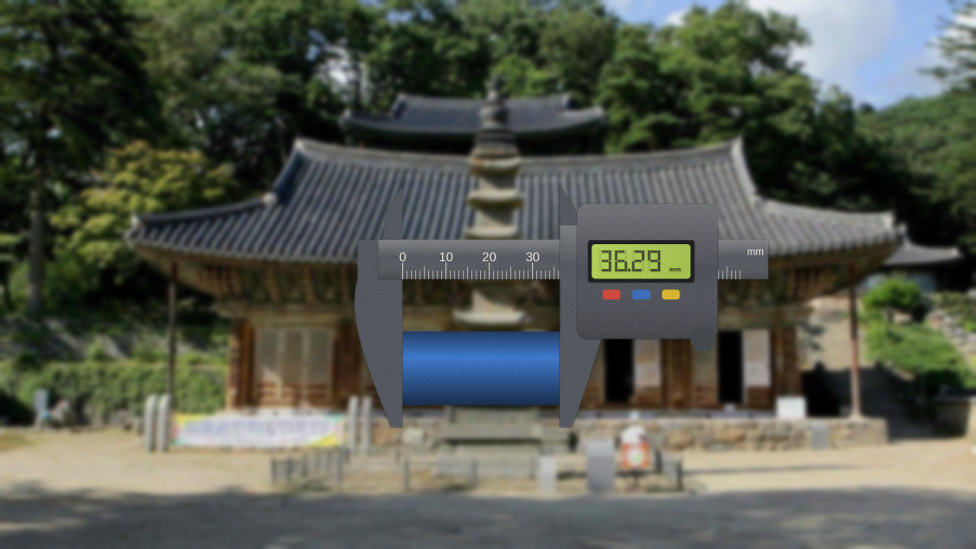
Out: 36.29
